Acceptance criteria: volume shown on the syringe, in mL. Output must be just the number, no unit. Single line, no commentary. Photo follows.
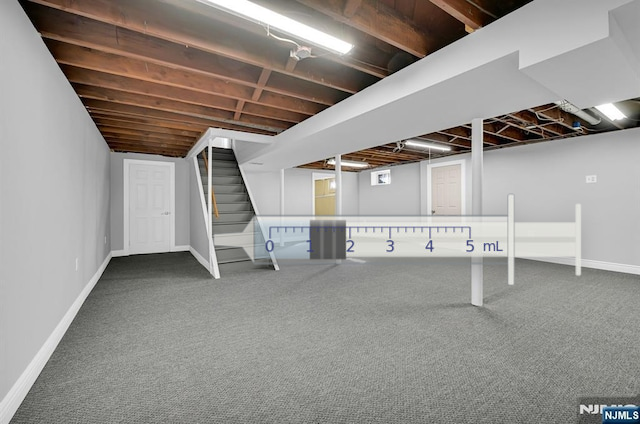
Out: 1
